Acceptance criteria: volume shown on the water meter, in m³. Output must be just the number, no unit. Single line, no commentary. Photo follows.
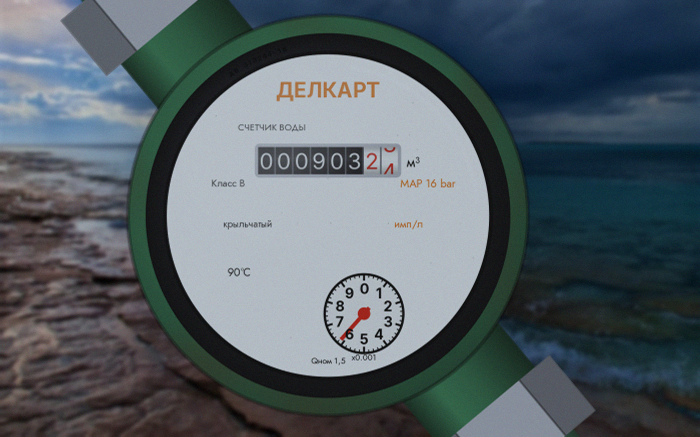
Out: 903.236
